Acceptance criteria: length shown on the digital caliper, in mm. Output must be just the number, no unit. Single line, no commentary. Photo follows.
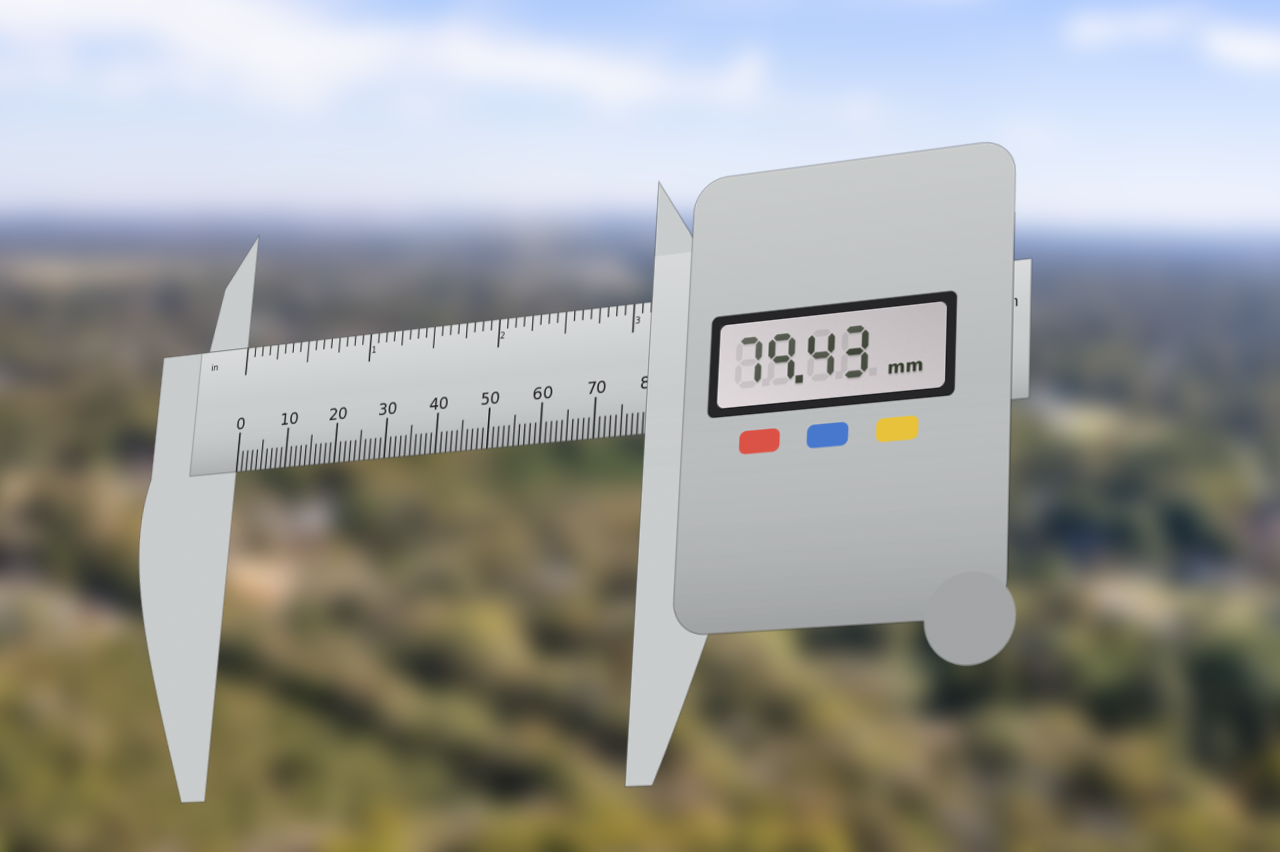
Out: 79.43
